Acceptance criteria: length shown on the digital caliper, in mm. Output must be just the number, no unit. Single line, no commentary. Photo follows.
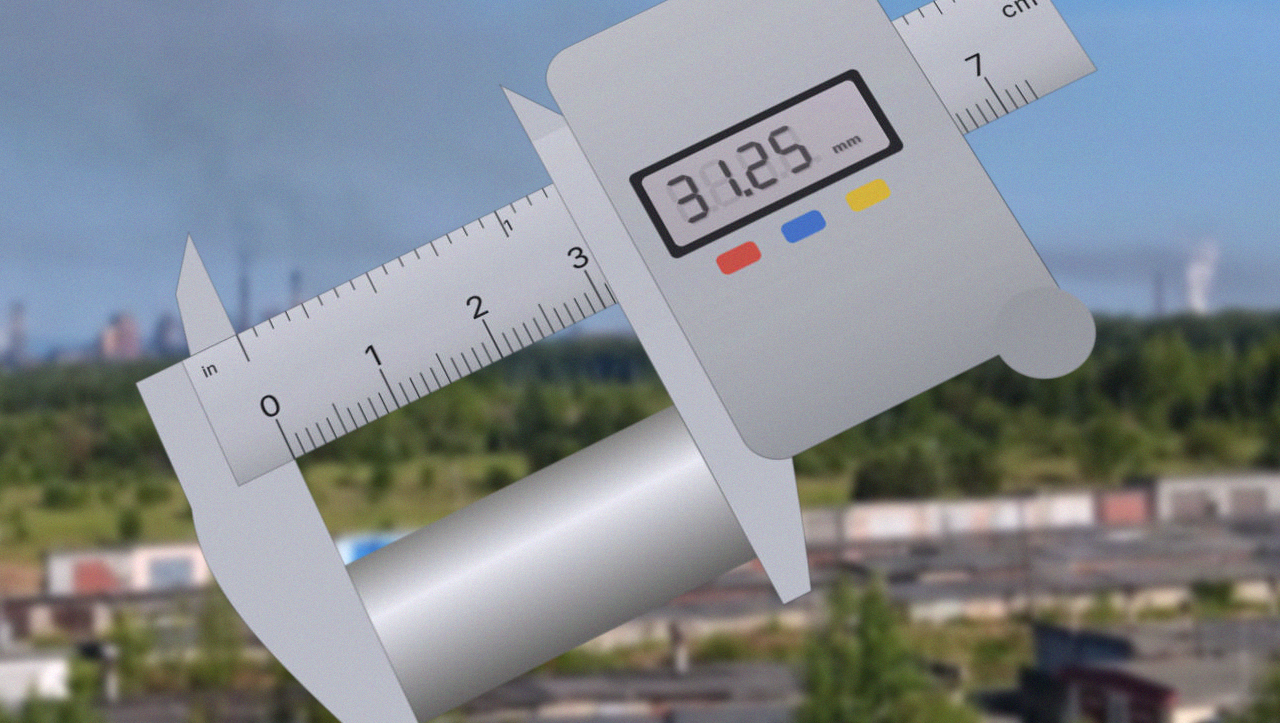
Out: 31.25
